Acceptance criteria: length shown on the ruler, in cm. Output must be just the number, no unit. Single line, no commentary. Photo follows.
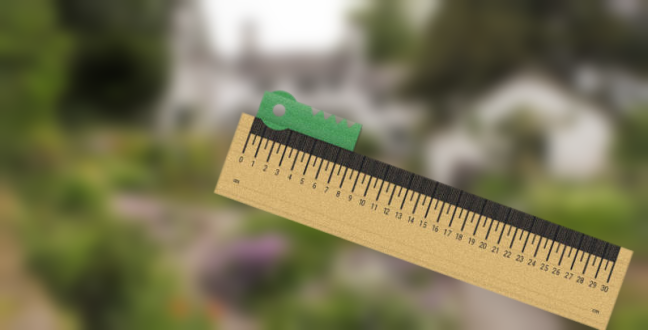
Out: 8
